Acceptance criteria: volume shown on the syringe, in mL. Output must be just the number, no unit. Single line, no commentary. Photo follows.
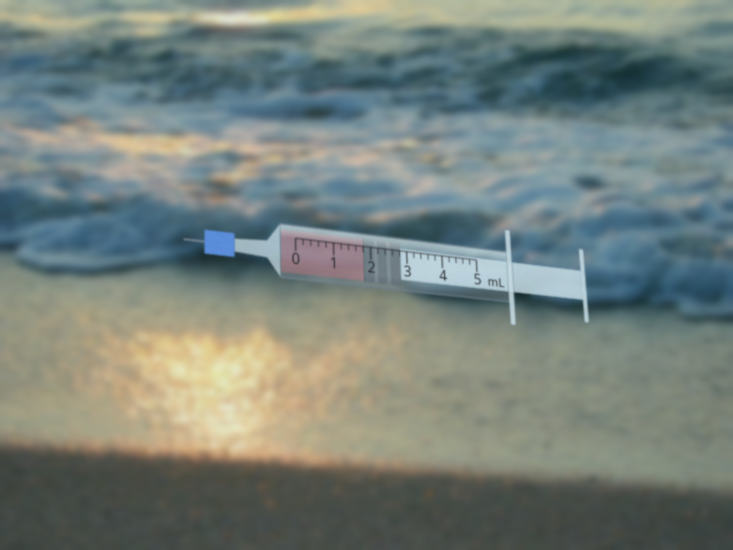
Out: 1.8
